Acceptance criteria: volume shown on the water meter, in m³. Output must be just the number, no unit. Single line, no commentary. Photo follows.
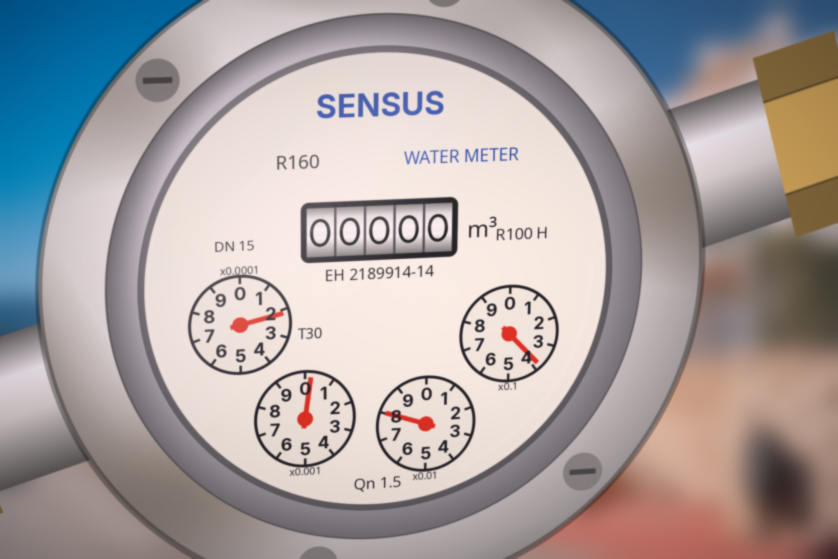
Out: 0.3802
